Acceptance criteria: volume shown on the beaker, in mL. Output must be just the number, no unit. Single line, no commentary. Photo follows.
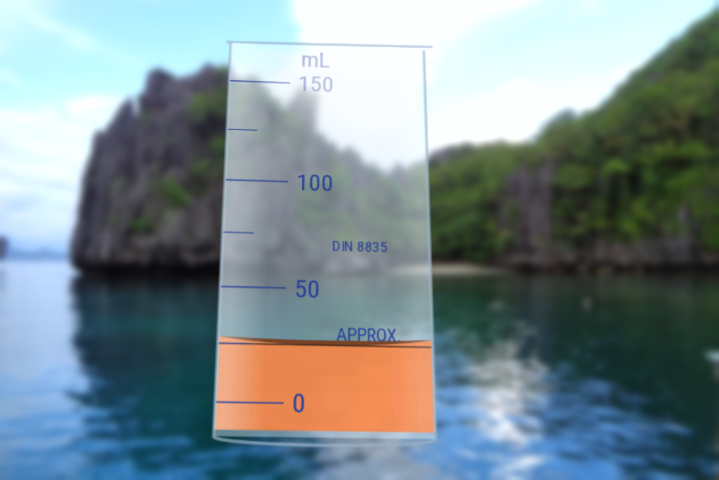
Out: 25
